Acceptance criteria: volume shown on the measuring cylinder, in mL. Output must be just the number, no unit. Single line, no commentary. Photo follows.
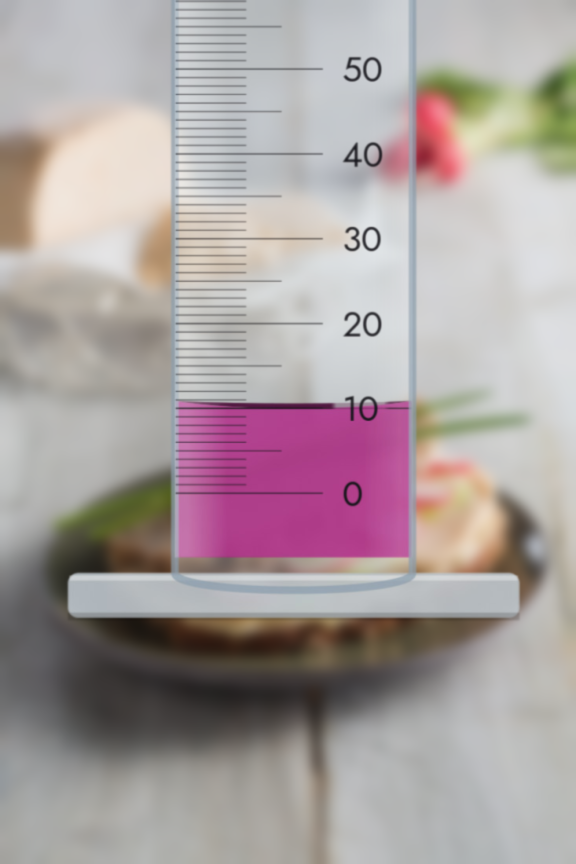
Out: 10
